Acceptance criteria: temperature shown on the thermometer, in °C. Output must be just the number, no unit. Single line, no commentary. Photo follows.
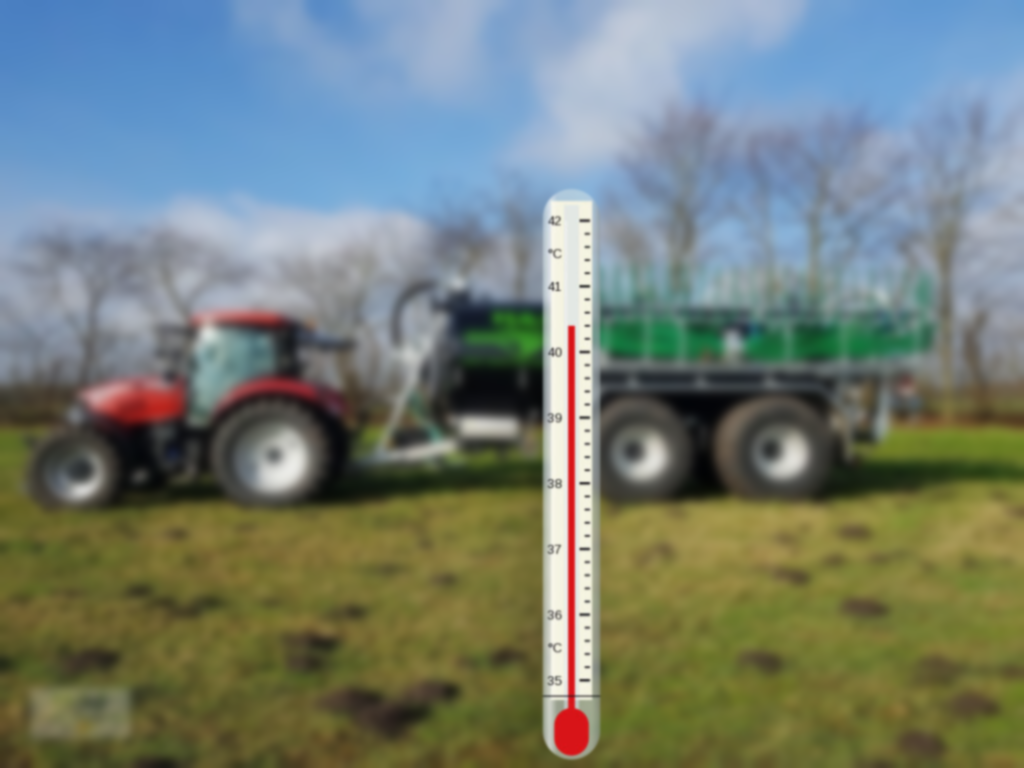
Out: 40.4
